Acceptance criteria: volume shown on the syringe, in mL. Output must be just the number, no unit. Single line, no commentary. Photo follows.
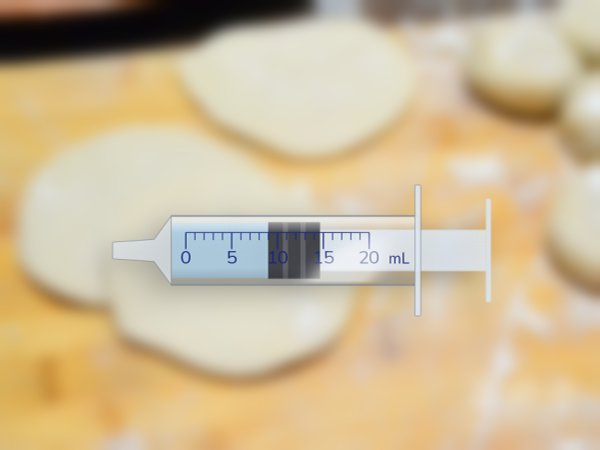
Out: 9
